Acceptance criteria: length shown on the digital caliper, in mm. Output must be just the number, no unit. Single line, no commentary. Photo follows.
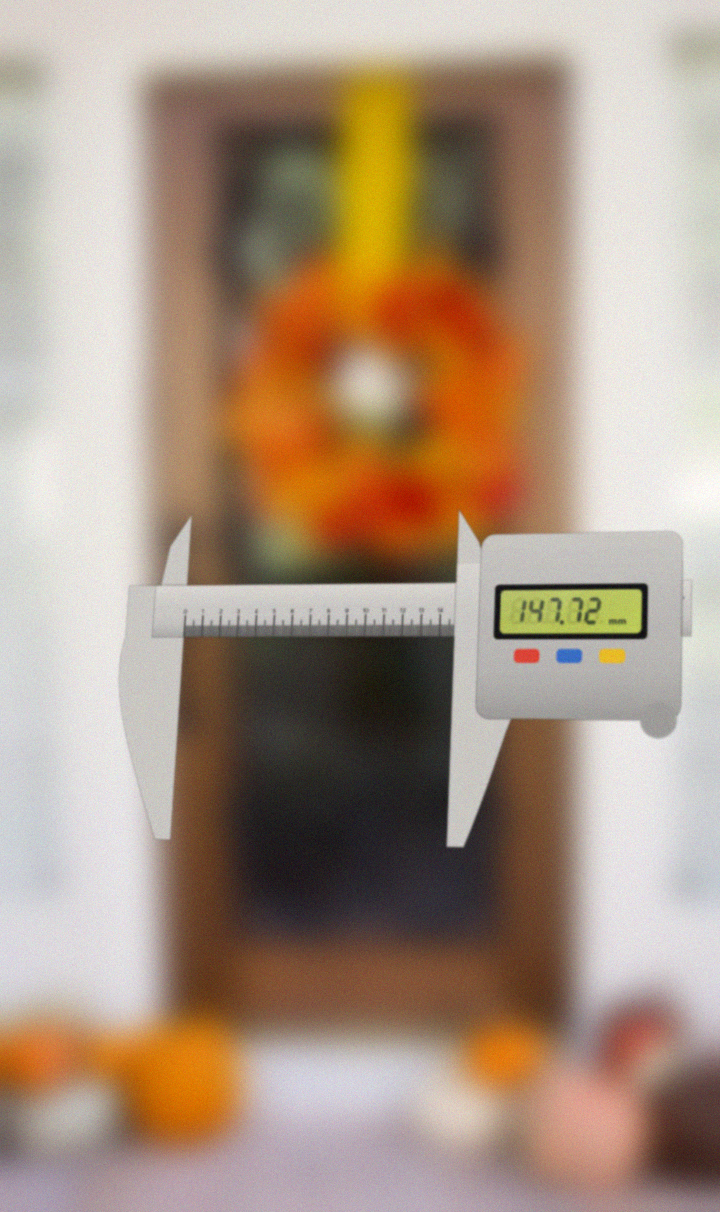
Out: 147.72
